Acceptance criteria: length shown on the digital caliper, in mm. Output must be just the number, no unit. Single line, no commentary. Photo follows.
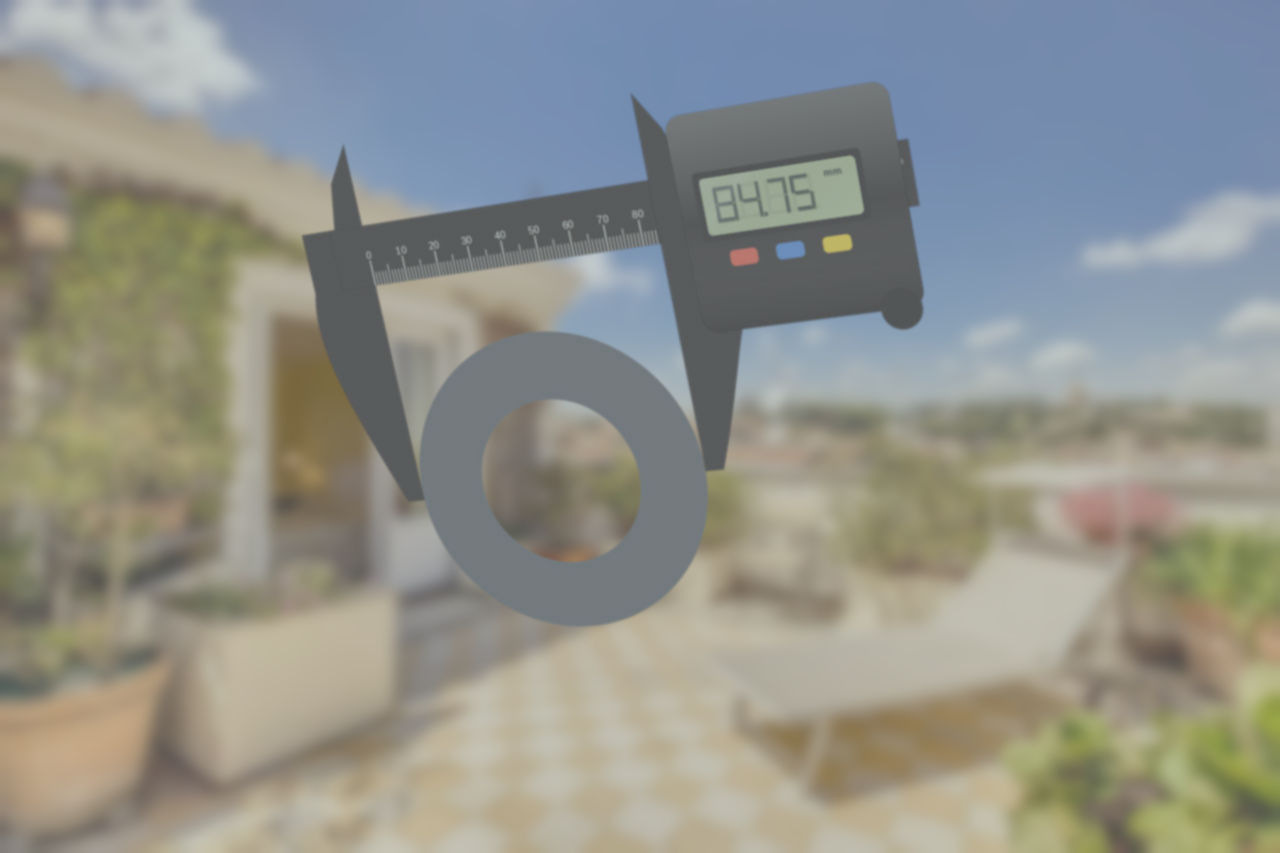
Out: 84.75
